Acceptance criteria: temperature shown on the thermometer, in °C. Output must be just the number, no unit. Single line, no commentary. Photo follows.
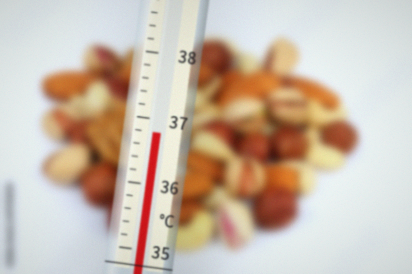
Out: 36.8
